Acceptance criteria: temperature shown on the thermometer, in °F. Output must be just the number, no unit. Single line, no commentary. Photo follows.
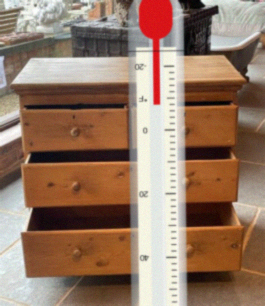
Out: -8
